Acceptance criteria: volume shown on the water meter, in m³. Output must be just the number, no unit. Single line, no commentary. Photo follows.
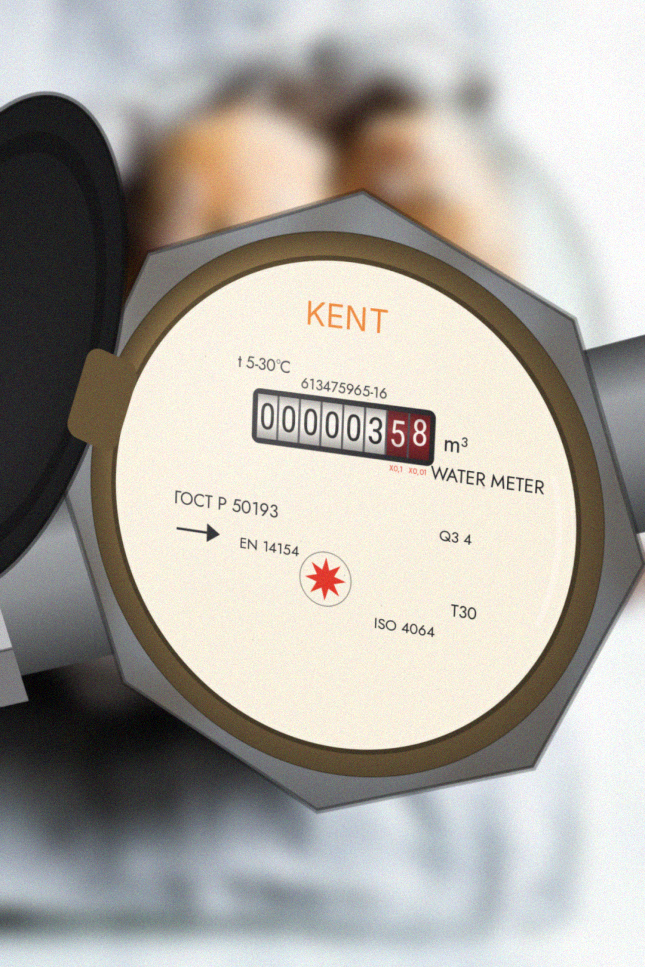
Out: 3.58
